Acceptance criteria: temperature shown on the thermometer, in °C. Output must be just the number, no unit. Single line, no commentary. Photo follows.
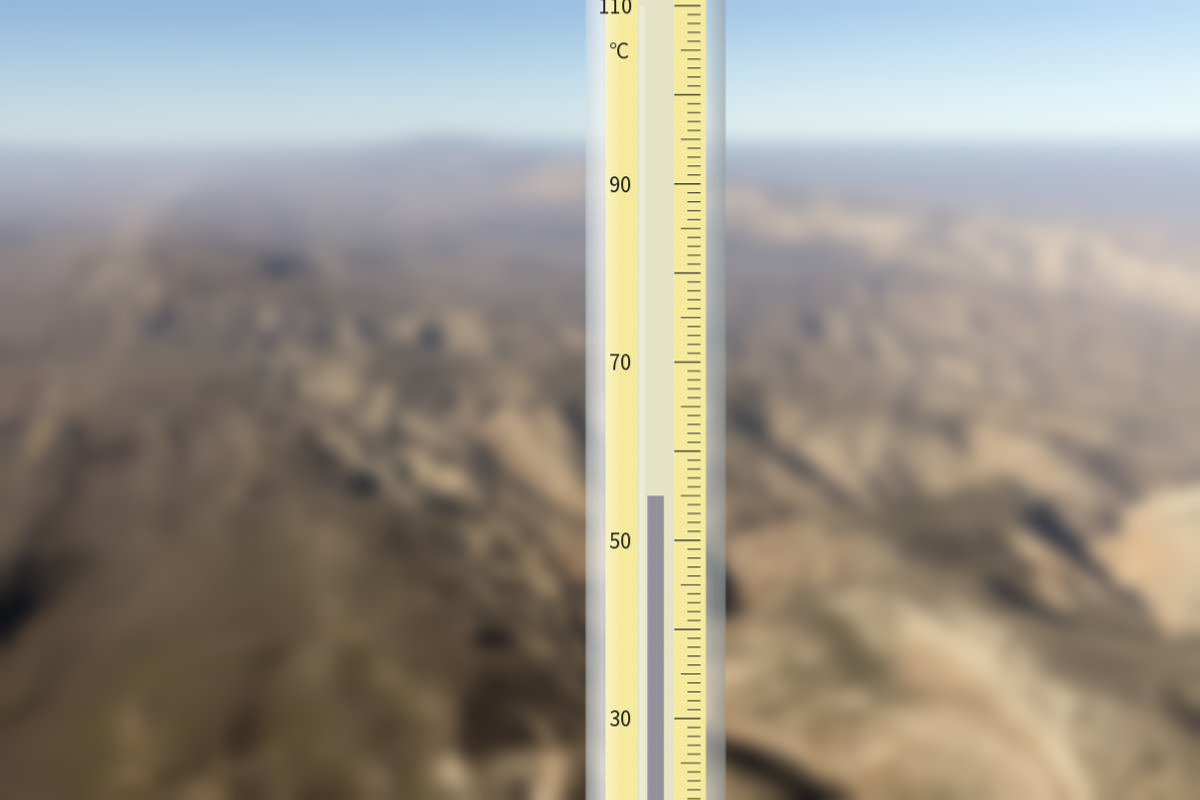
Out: 55
